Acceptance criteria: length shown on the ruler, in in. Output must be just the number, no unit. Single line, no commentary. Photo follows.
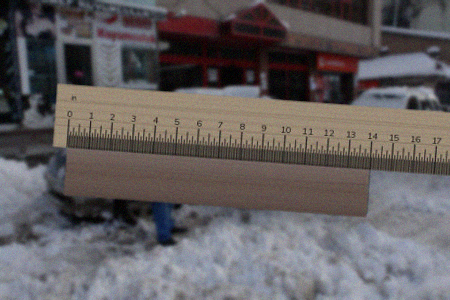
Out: 14
